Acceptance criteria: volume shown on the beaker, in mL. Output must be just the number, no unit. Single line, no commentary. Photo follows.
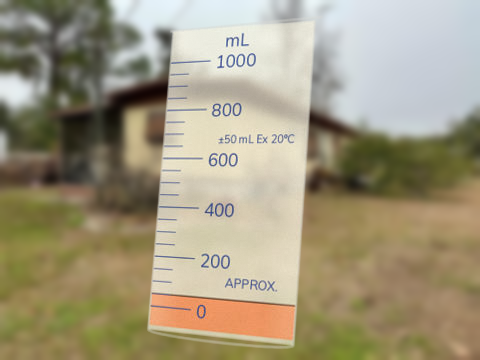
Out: 50
